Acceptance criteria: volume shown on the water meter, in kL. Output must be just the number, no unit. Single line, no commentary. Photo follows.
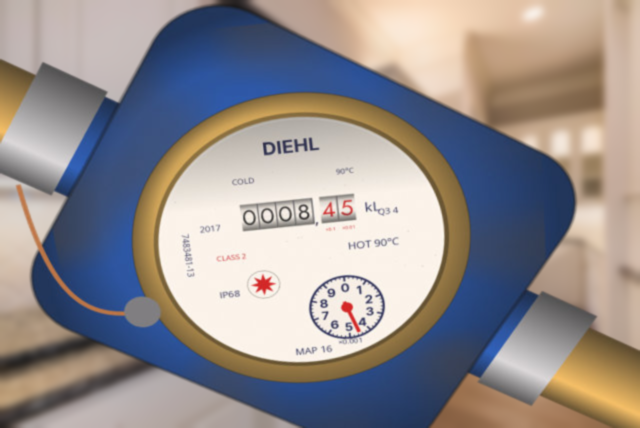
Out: 8.454
